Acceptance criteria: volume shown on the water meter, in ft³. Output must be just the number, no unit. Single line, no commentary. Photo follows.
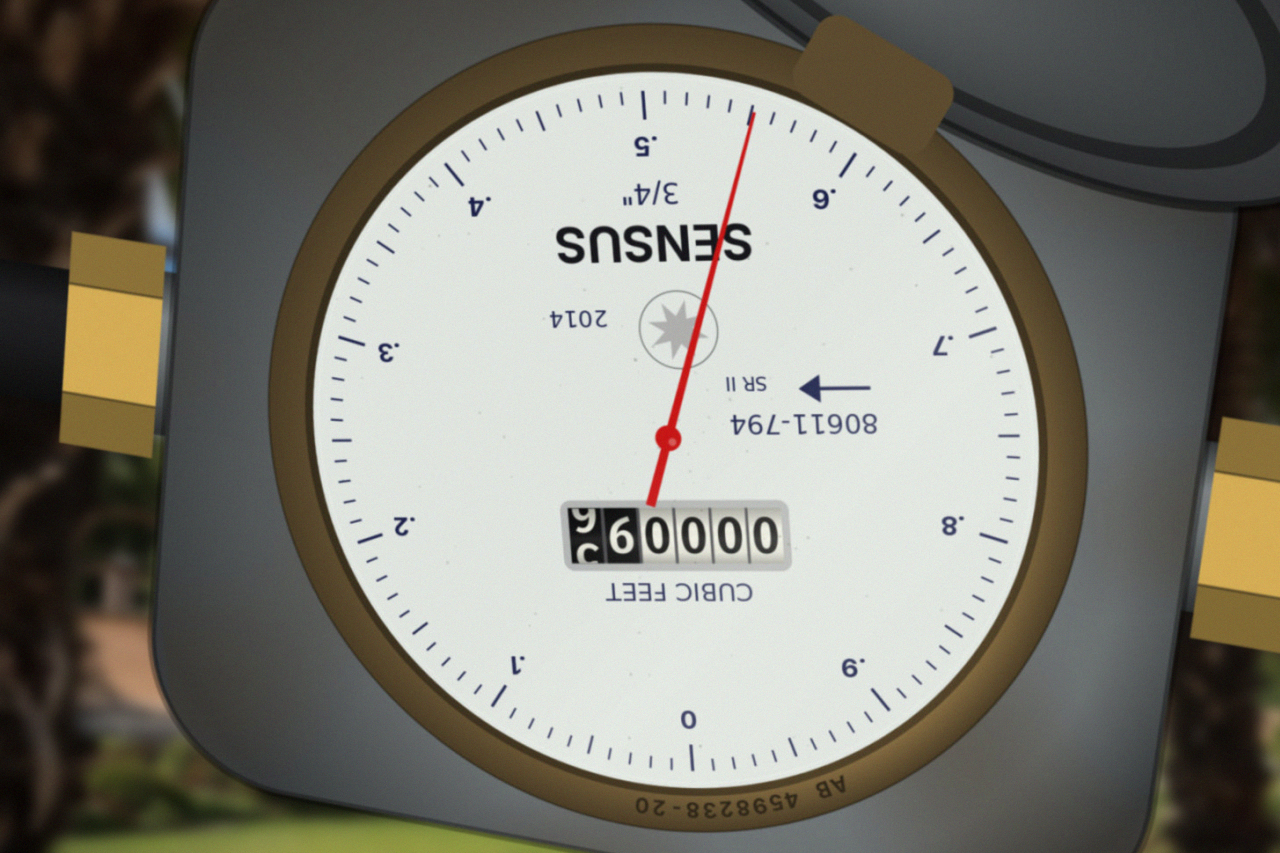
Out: 95.55
